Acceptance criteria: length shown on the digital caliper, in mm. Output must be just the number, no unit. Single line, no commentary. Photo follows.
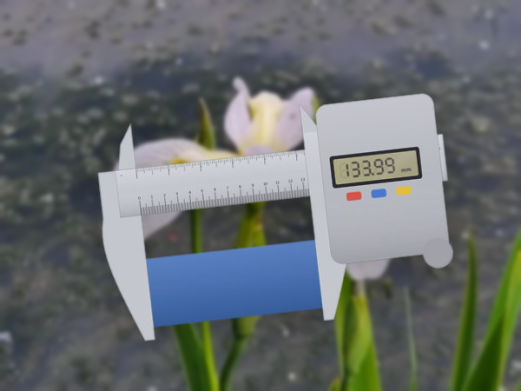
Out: 133.99
